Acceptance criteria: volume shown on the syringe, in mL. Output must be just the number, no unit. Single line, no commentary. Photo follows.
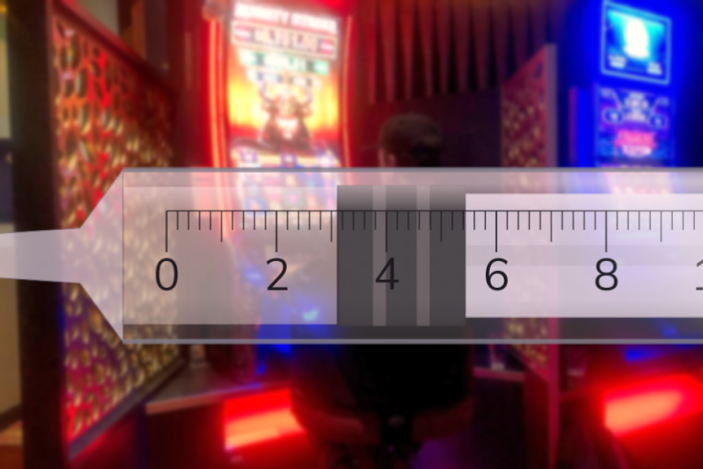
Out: 3.1
